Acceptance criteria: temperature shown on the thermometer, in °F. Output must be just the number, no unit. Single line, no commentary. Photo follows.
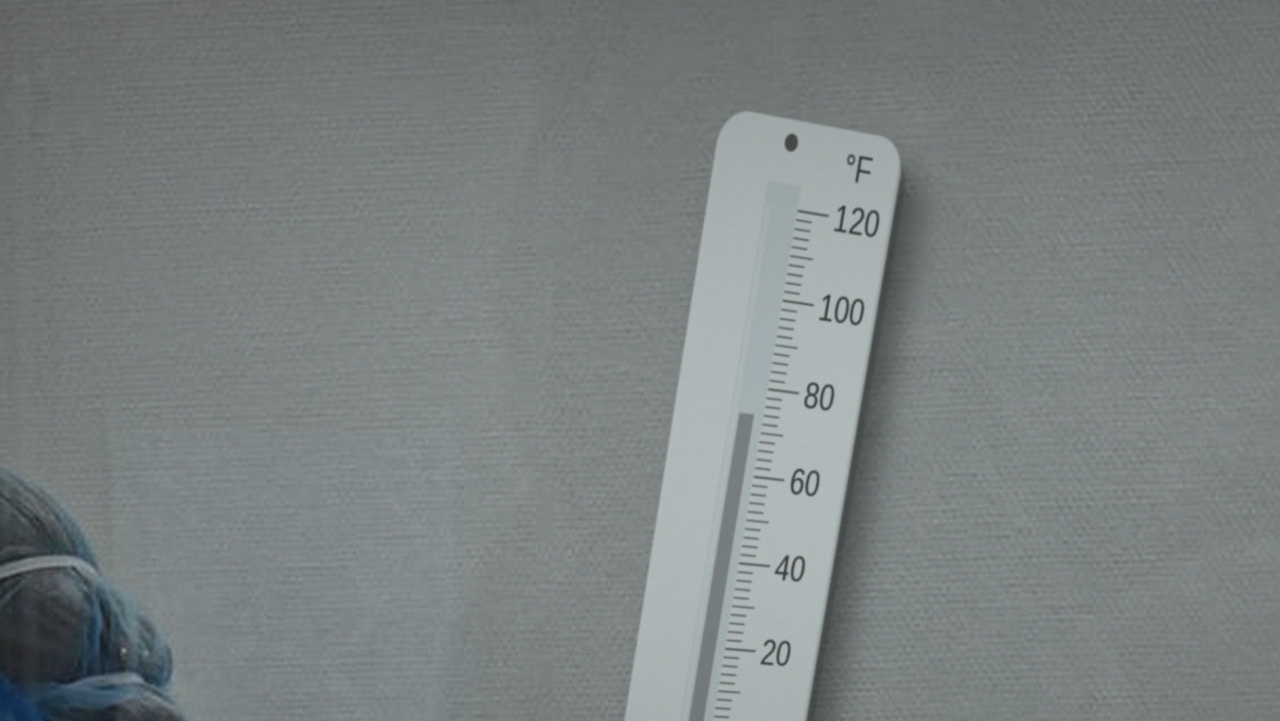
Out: 74
